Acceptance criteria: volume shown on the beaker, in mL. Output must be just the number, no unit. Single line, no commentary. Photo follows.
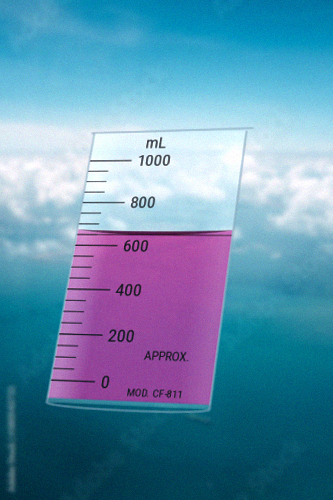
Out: 650
